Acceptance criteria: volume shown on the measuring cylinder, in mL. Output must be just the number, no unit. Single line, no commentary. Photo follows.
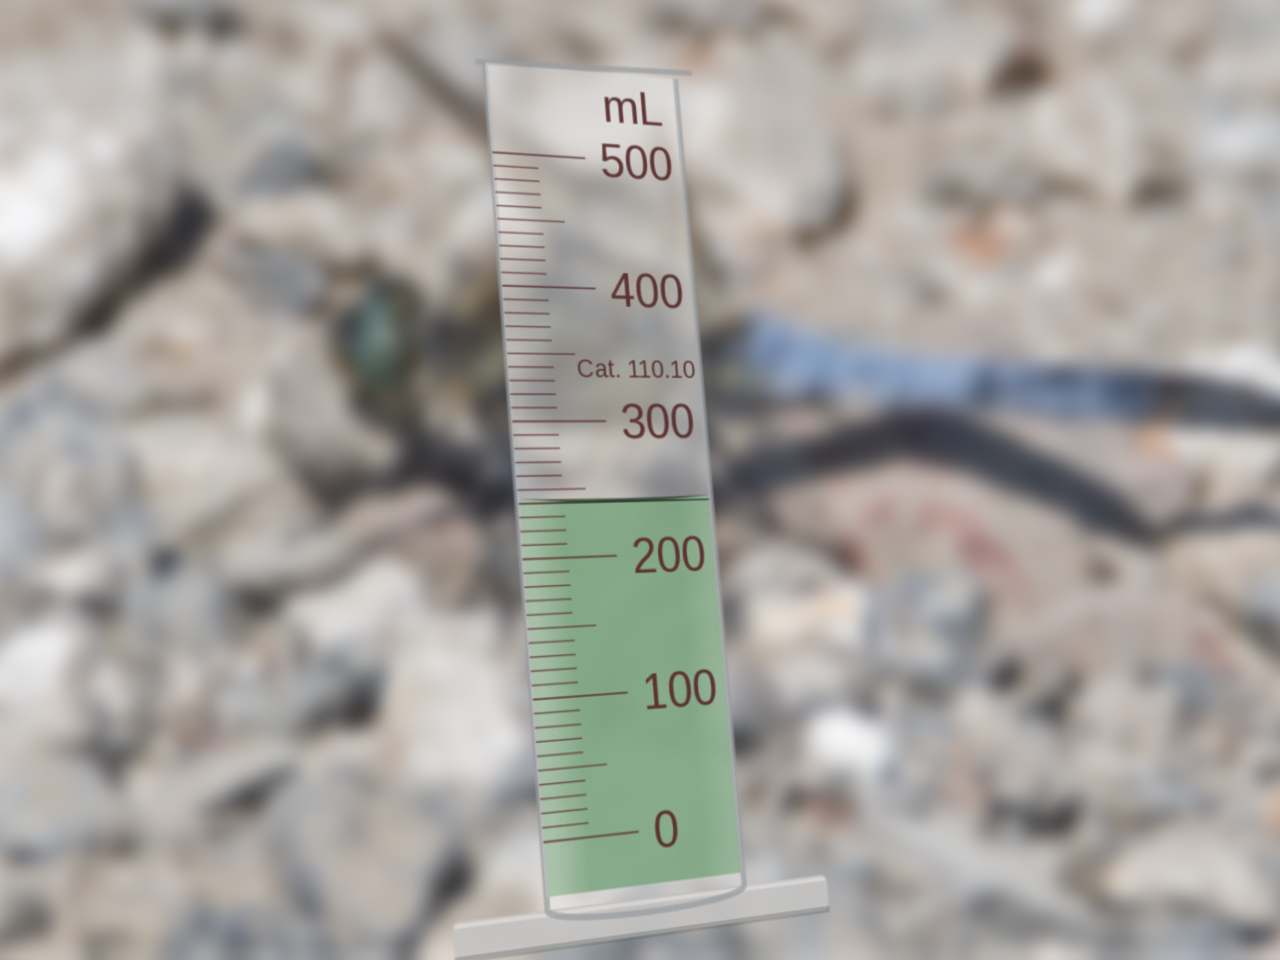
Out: 240
